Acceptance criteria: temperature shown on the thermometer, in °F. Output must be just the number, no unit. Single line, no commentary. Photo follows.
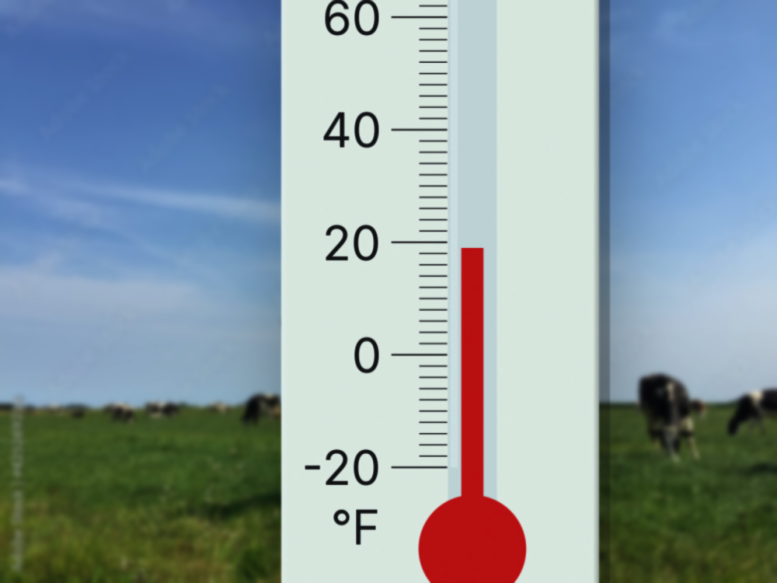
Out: 19
